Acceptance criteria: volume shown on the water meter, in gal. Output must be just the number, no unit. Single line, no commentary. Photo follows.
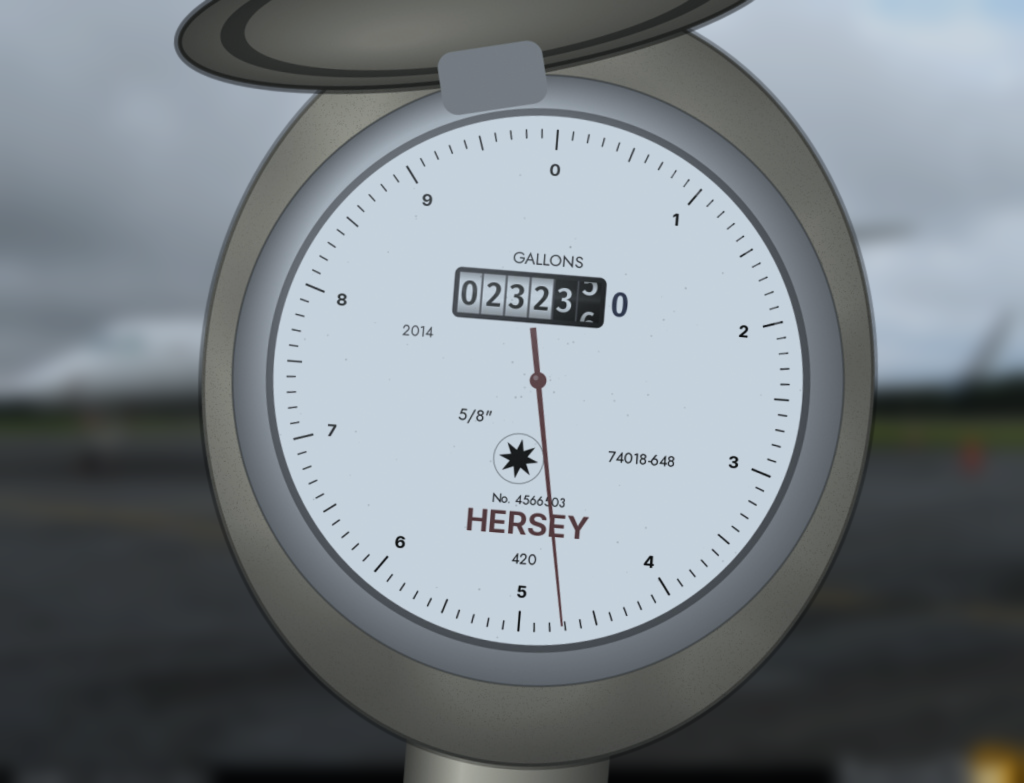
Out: 232354.7
